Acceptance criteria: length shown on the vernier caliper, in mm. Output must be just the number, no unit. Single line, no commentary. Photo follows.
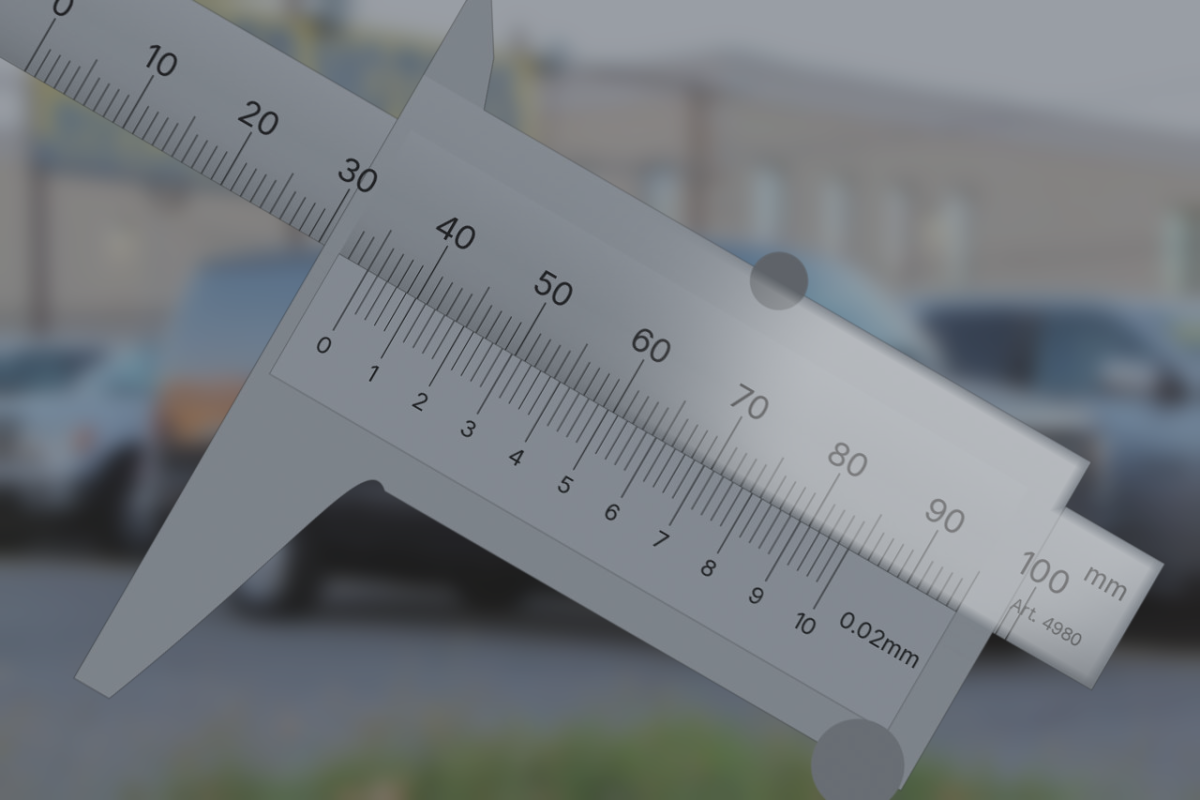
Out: 35.0
